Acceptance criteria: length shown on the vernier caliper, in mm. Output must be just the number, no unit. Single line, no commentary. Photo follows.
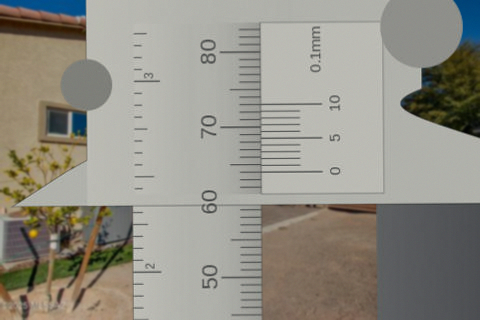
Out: 64.0
